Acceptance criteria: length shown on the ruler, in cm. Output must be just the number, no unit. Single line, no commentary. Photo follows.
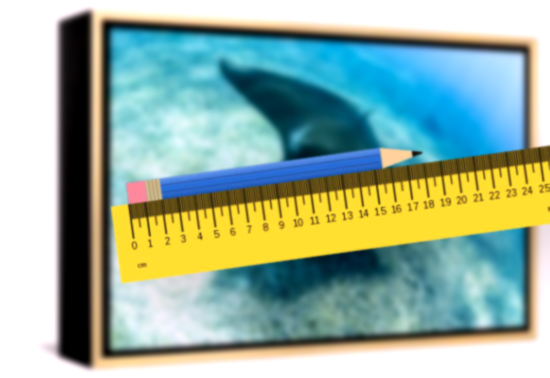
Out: 18
